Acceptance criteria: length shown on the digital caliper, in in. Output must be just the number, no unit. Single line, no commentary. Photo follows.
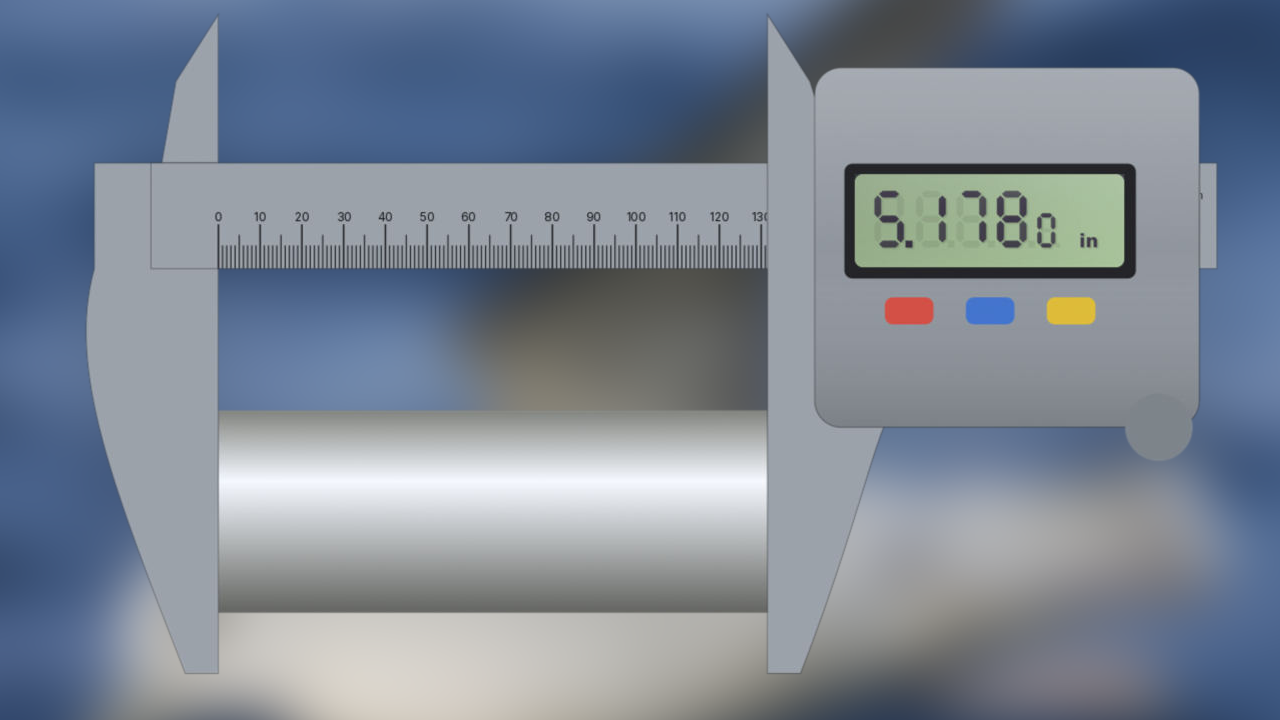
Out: 5.1780
